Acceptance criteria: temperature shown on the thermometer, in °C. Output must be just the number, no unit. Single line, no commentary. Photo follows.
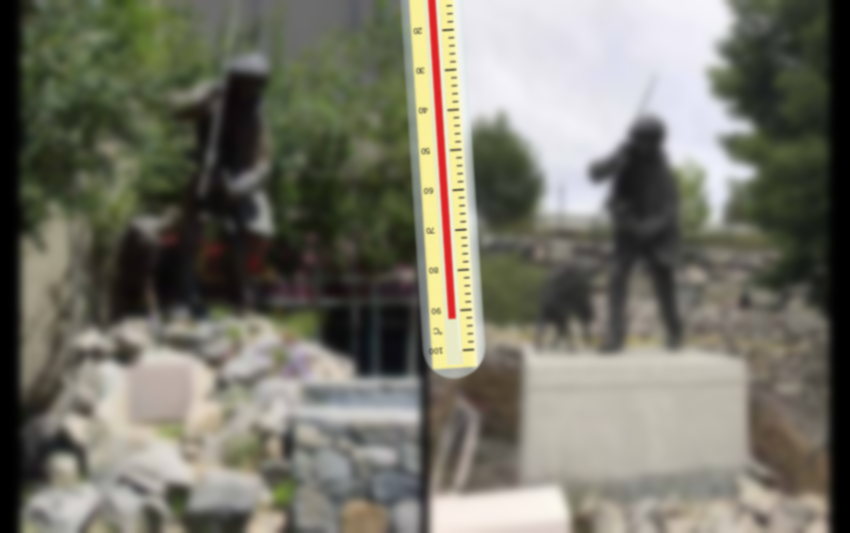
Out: 92
